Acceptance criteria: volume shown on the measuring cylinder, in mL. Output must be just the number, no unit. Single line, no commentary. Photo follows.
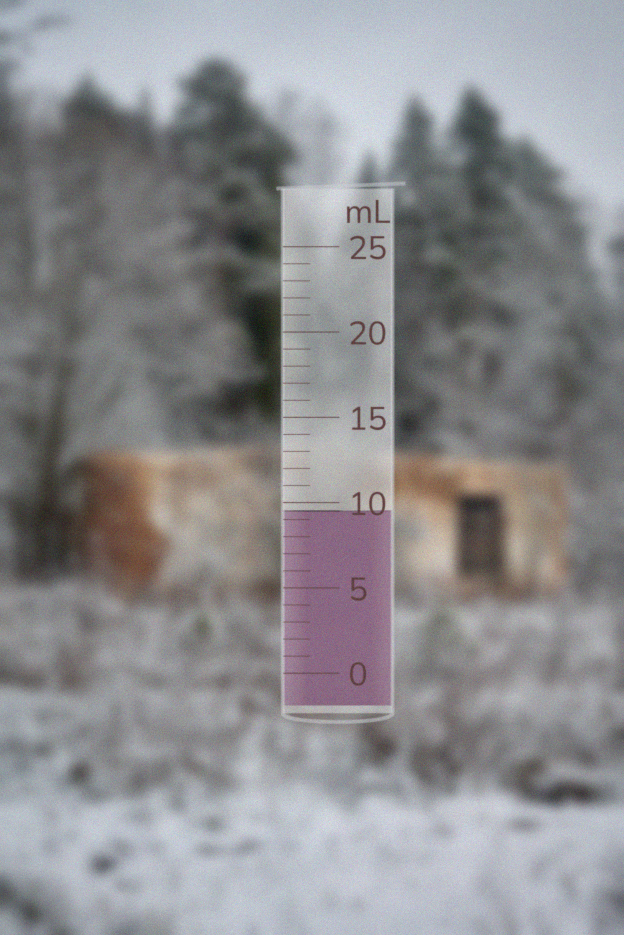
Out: 9.5
